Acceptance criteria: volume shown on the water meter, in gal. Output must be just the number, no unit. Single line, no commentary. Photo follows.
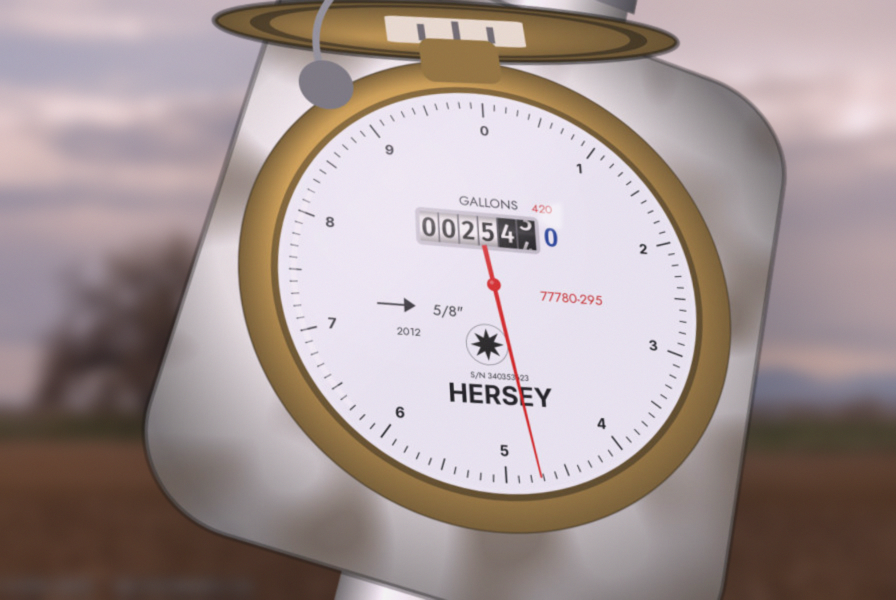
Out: 25434.7
